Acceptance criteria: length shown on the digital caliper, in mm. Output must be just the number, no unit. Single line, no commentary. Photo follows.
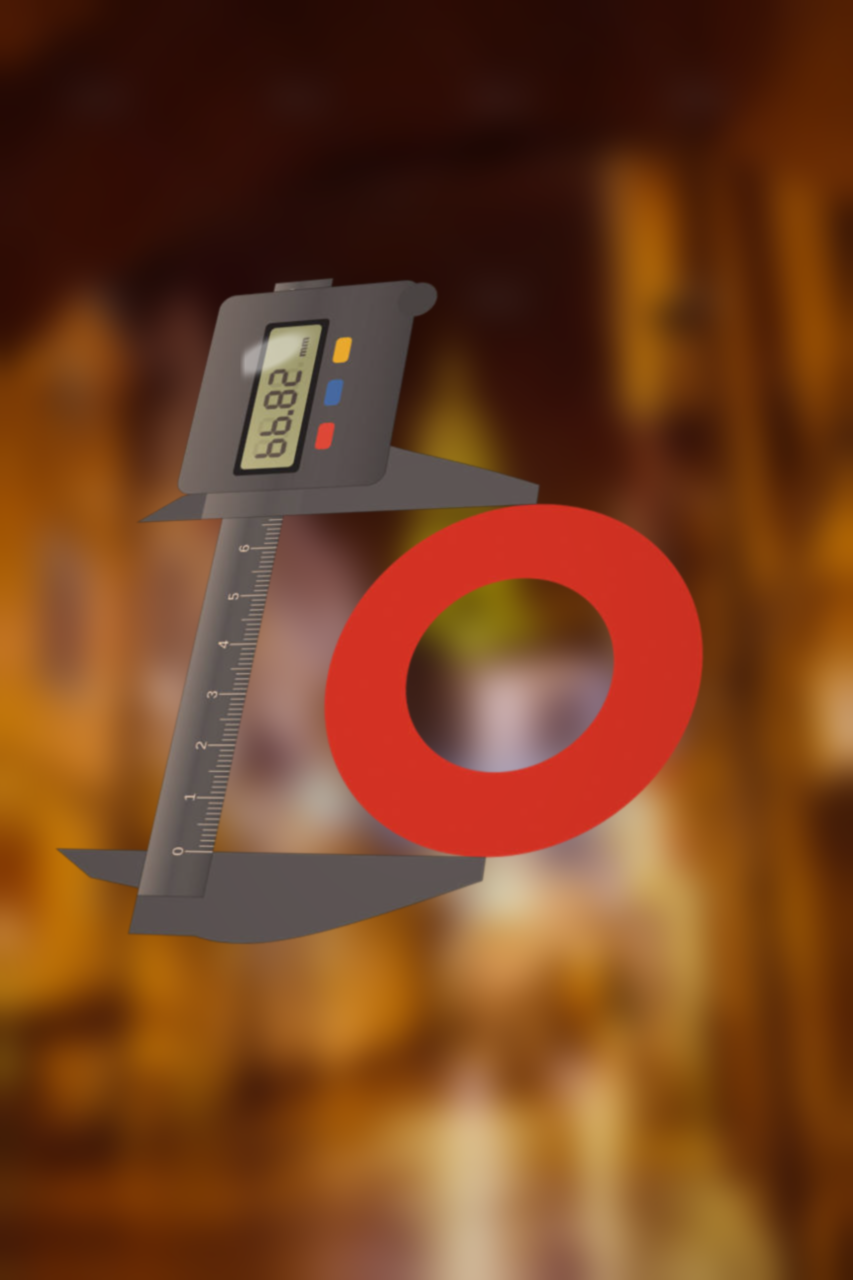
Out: 66.82
